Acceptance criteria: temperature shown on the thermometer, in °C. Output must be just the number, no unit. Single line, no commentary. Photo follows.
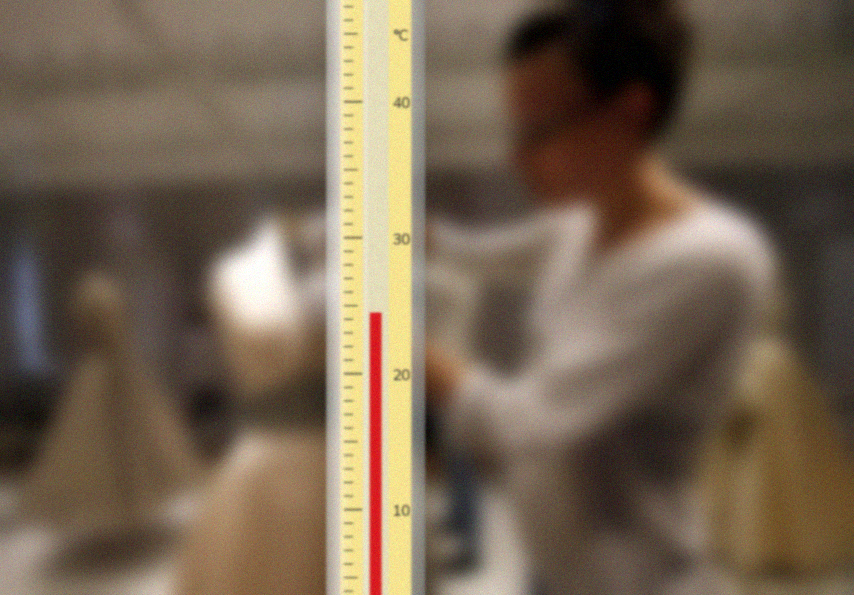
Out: 24.5
